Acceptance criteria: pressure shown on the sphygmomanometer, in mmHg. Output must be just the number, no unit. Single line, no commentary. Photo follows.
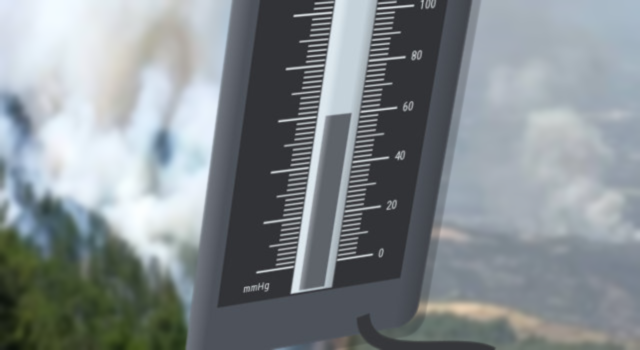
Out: 60
